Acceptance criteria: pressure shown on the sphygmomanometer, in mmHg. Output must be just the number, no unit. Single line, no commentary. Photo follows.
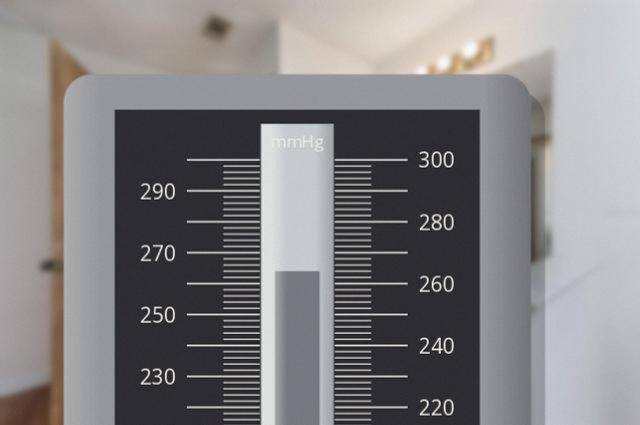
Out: 264
